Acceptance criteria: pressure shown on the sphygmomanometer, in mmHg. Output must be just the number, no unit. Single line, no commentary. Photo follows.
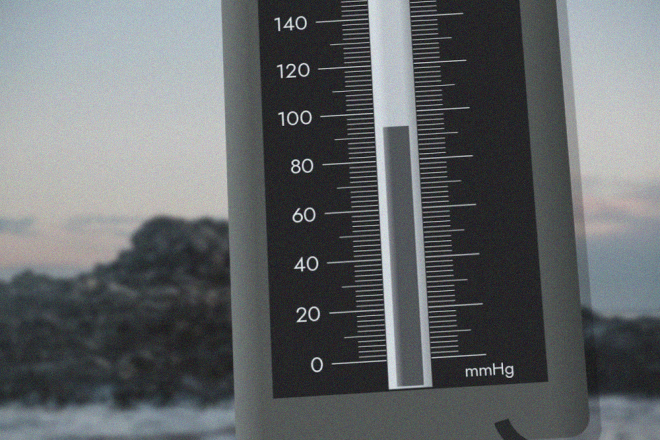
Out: 94
